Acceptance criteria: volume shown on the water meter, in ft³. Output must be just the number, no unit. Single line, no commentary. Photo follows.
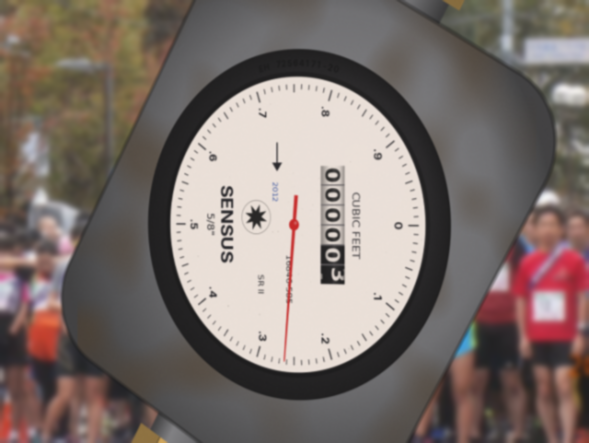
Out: 3.26
